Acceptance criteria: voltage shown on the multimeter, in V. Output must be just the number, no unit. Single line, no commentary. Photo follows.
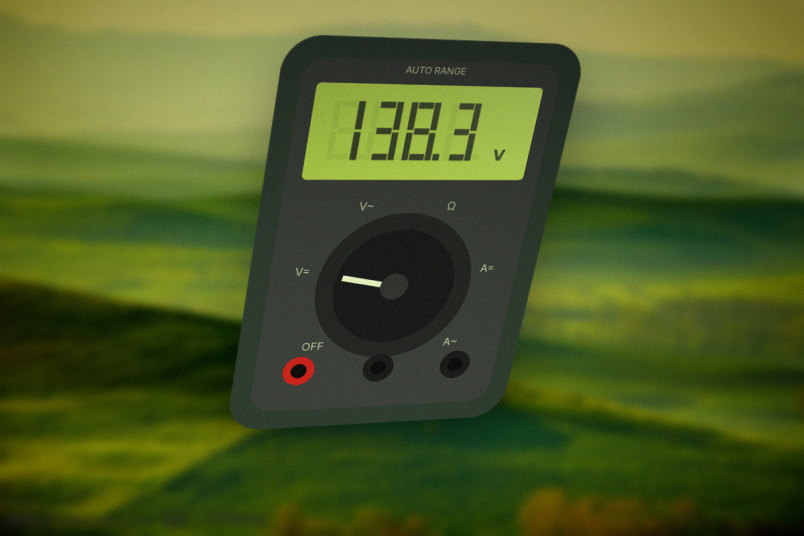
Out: 138.3
